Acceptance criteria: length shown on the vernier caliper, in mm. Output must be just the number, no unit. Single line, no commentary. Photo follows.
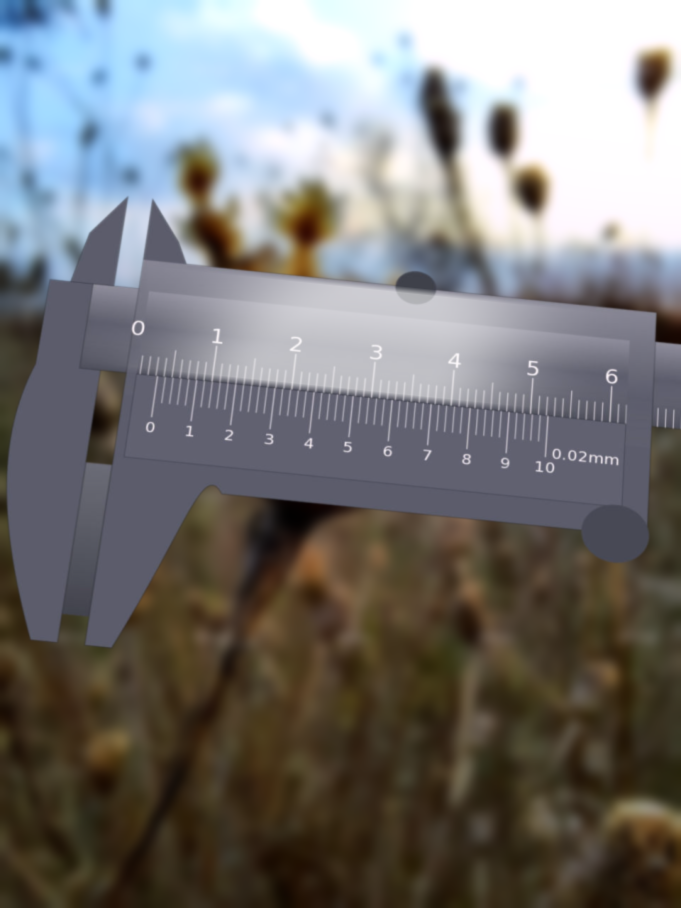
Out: 3.2
